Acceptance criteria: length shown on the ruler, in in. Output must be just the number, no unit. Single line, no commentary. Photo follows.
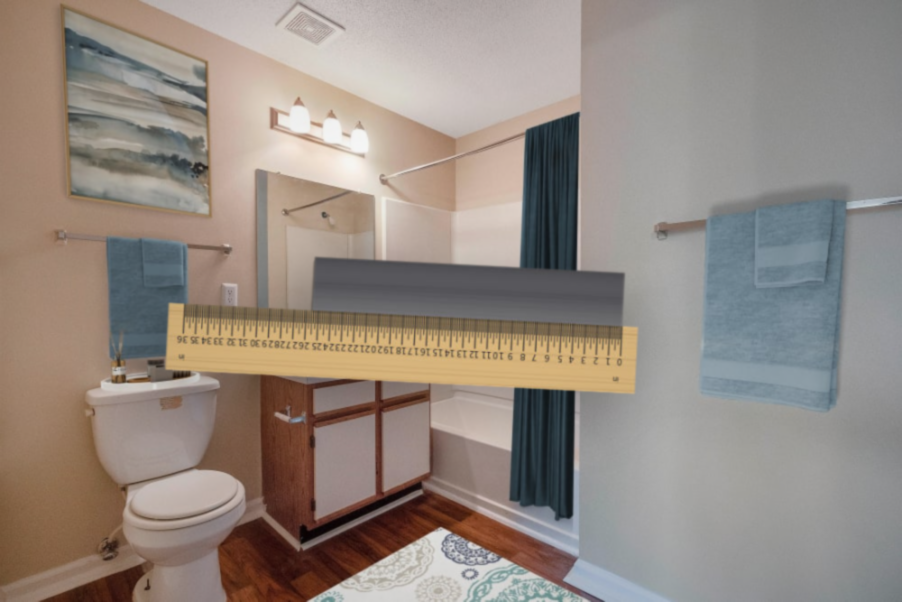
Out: 25.5
